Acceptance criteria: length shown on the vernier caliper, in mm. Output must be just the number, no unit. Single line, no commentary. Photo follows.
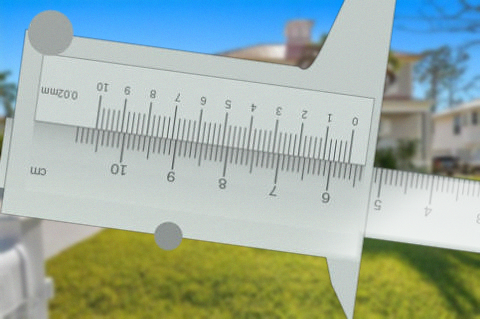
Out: 56.5
